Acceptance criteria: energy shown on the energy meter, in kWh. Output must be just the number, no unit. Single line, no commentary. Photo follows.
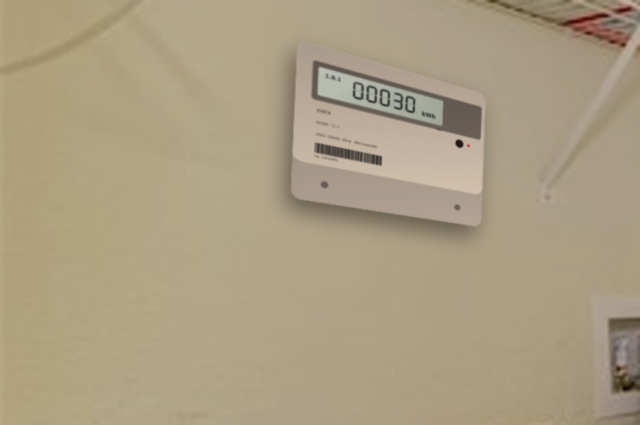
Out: 30
